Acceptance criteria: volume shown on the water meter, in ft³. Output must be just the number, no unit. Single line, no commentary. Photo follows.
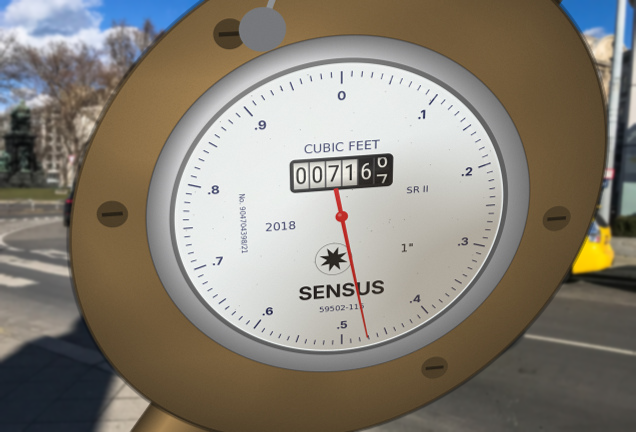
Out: 7166.47
